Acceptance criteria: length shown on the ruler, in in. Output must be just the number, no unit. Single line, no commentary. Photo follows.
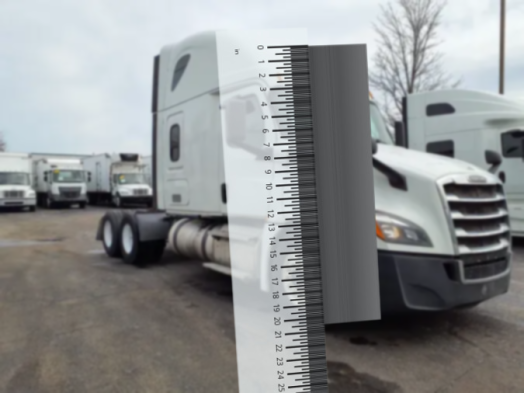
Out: 20.5
